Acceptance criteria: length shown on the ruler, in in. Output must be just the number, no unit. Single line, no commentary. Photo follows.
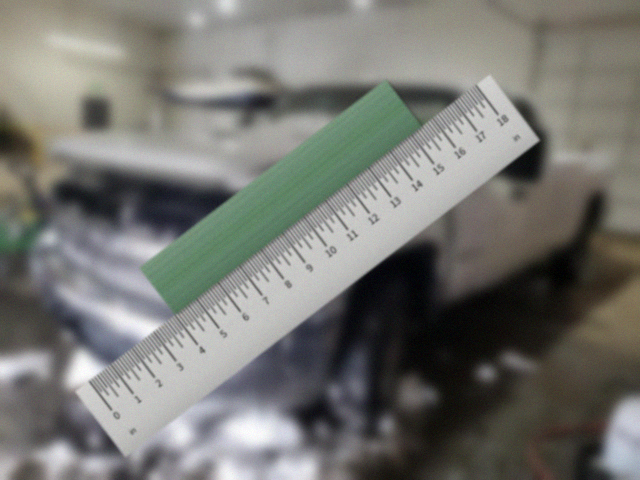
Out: 11.5
